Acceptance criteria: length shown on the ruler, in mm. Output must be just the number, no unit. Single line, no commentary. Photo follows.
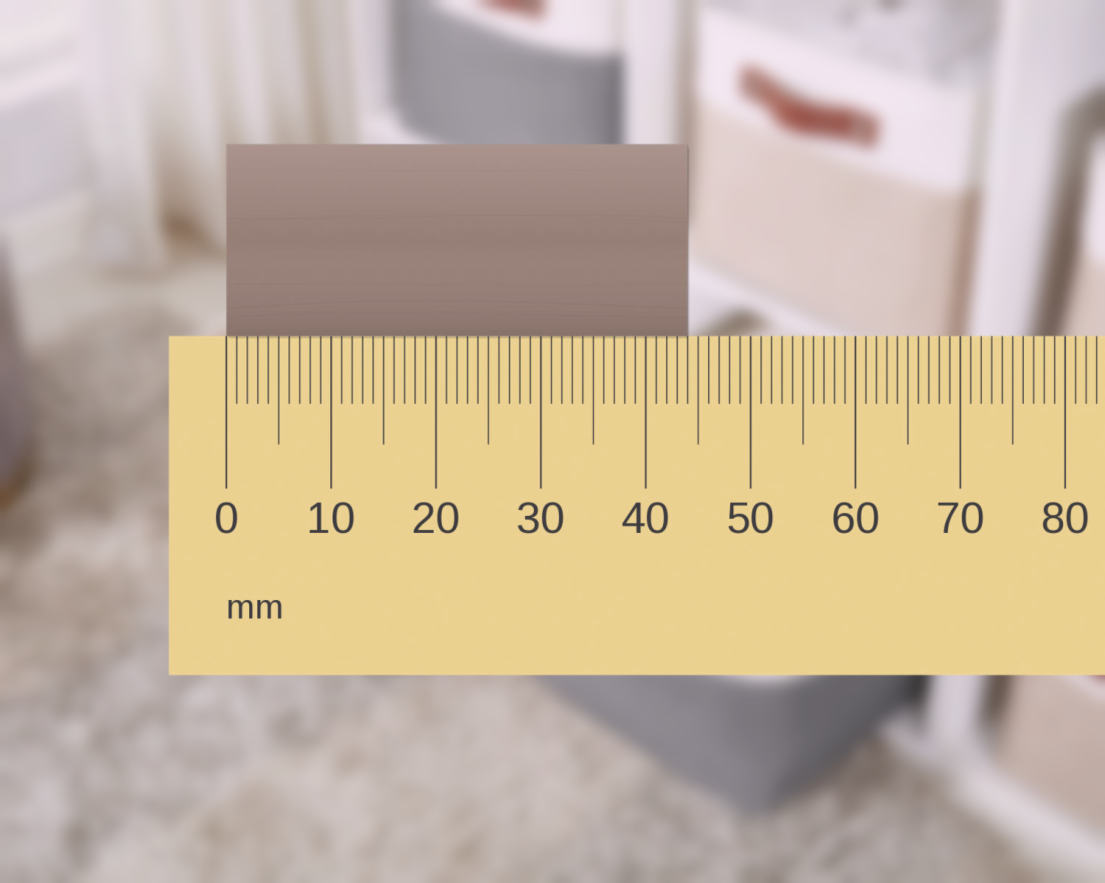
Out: 44
